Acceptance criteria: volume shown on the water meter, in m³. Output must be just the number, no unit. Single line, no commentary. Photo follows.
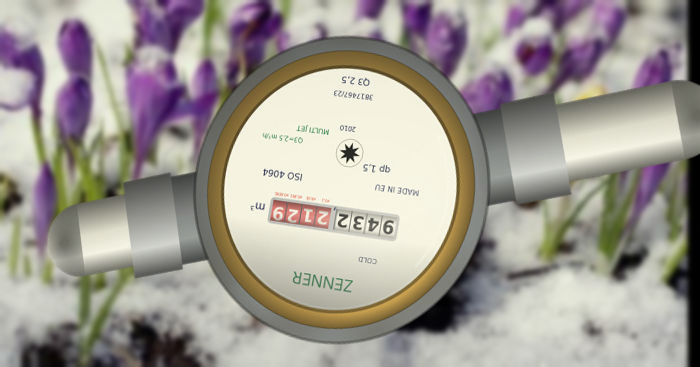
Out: 9432.2129
